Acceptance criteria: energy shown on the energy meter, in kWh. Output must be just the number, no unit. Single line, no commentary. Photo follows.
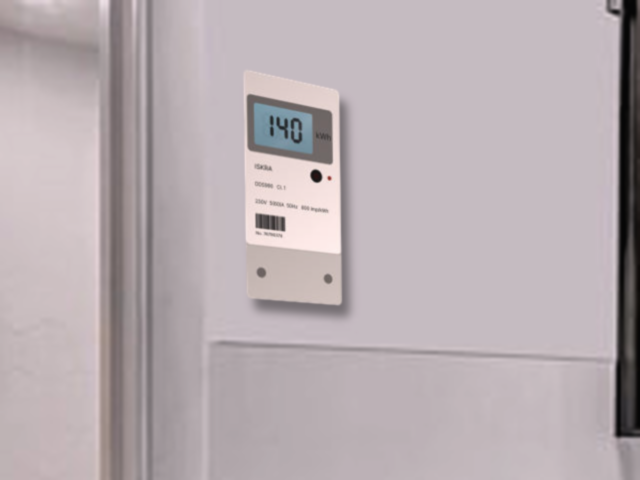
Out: 140
